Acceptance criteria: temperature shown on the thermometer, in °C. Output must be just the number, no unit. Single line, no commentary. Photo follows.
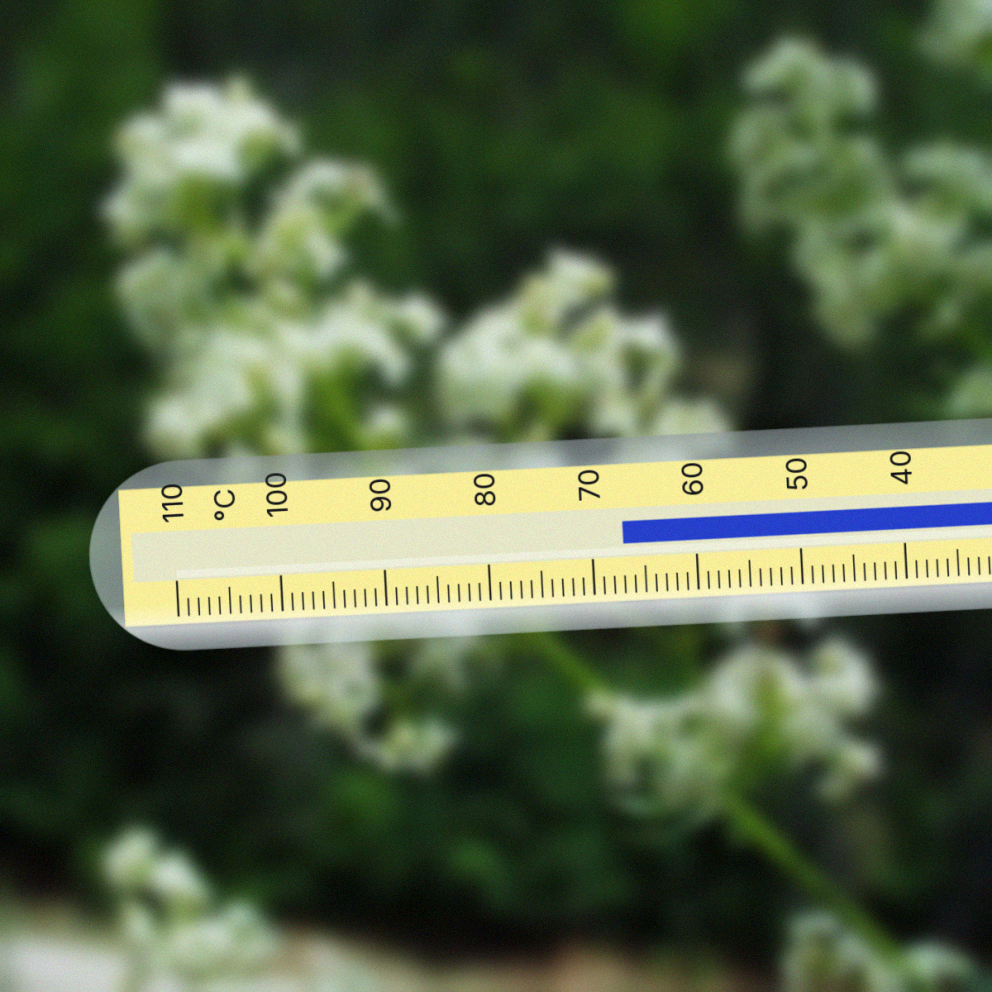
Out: 67
